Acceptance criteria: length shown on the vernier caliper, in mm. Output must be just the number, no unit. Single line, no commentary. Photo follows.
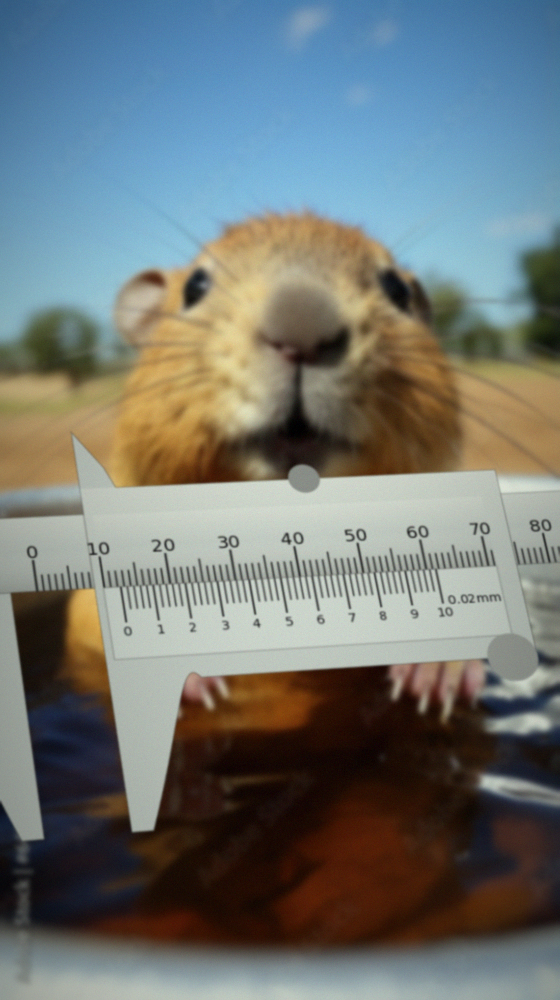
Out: 12.5
